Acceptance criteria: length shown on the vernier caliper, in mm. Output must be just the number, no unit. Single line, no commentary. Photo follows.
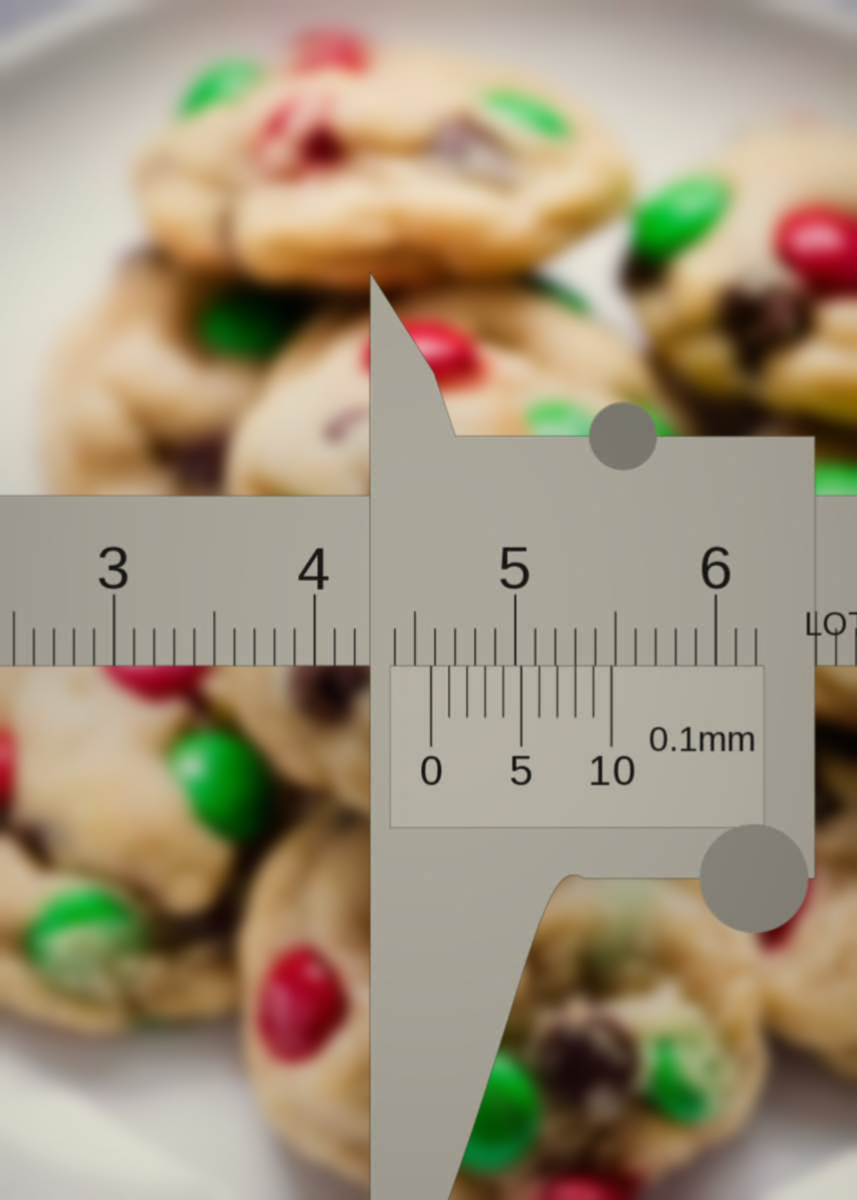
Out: 45.8
